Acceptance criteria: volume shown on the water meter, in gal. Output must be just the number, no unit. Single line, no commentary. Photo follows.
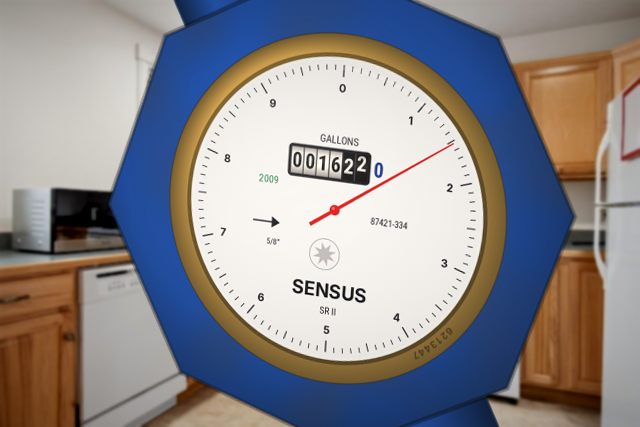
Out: 16221.5
